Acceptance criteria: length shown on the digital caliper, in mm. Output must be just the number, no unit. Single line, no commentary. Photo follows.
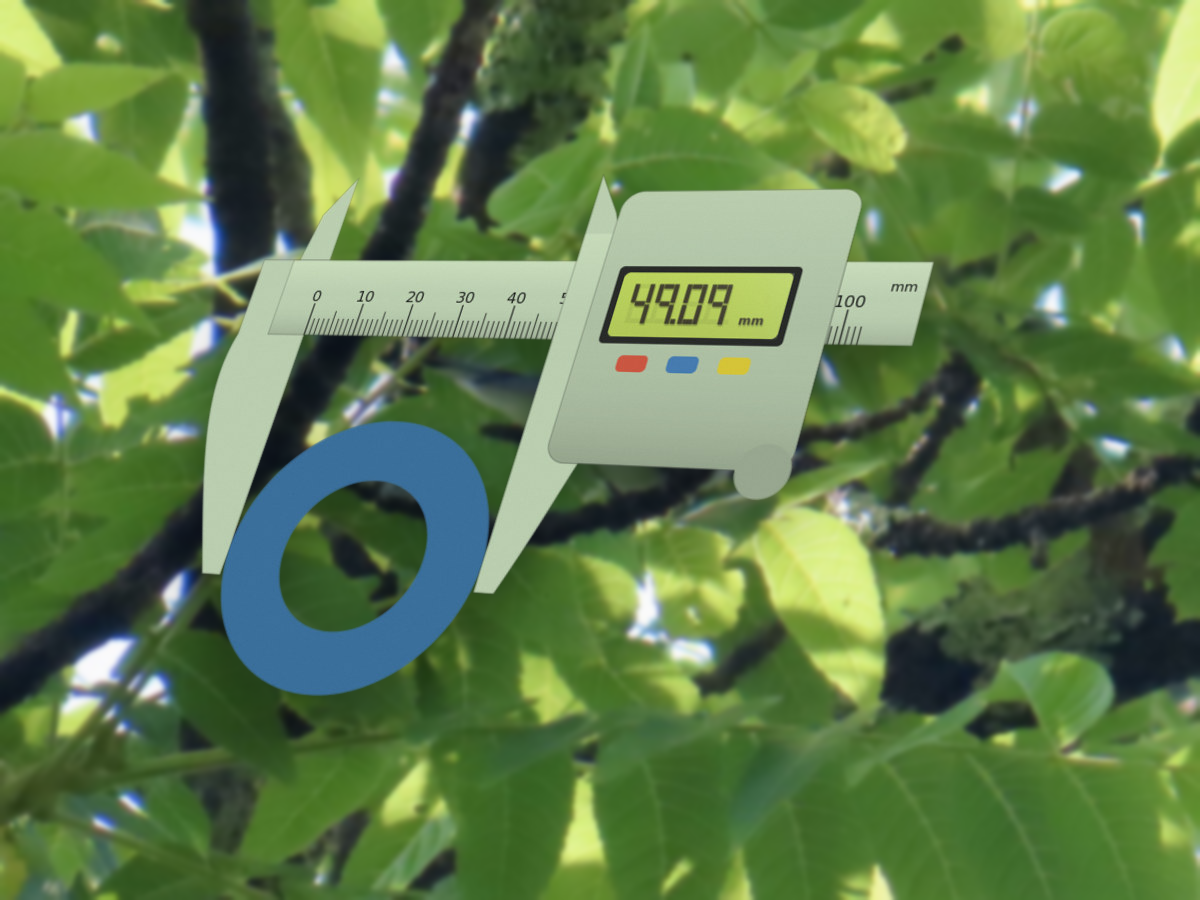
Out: 49.09
